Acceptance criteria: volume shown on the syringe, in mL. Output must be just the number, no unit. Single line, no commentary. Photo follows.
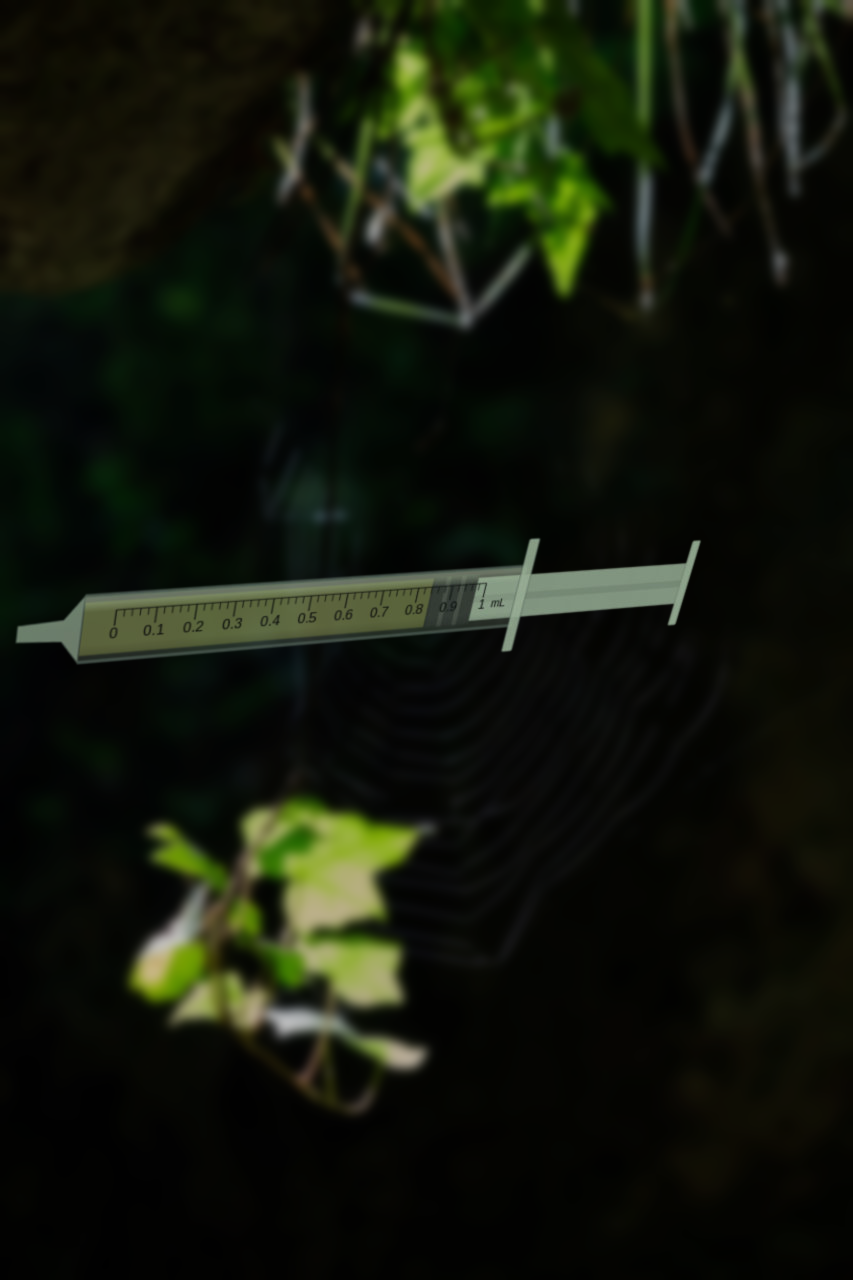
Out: 0.84
